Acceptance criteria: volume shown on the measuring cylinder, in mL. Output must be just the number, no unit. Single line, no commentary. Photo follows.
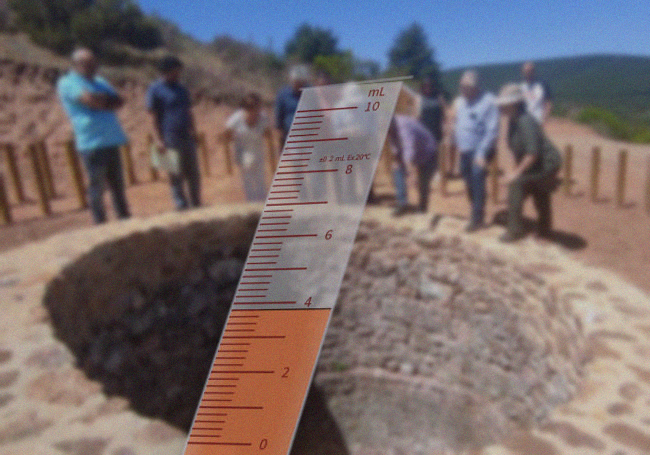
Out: 3.8
